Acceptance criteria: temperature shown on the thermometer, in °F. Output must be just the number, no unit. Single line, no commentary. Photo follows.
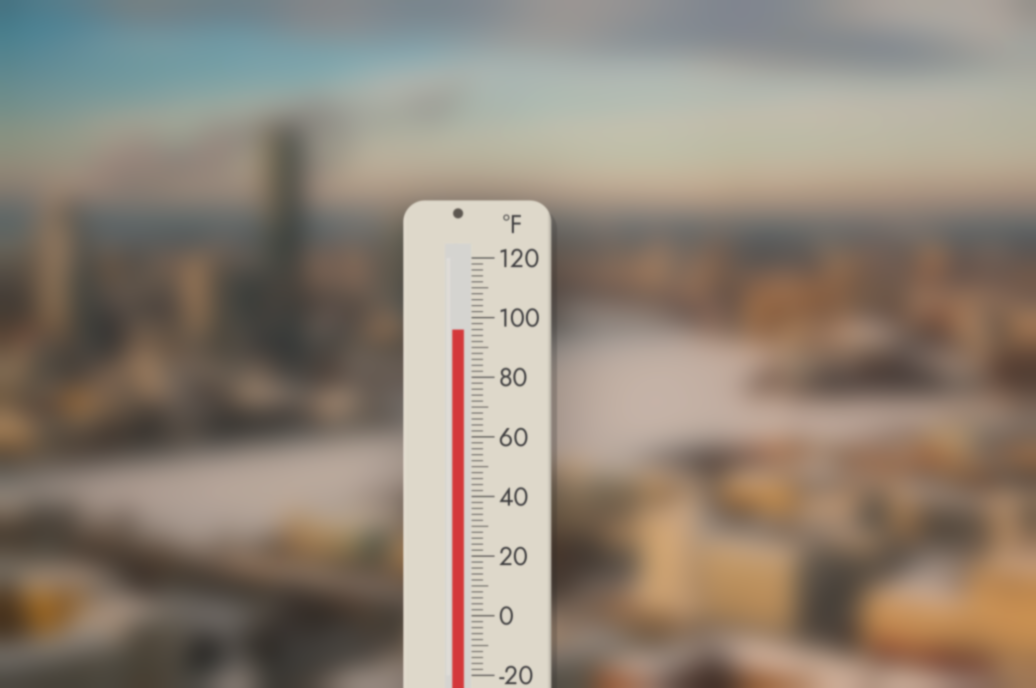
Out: 96
